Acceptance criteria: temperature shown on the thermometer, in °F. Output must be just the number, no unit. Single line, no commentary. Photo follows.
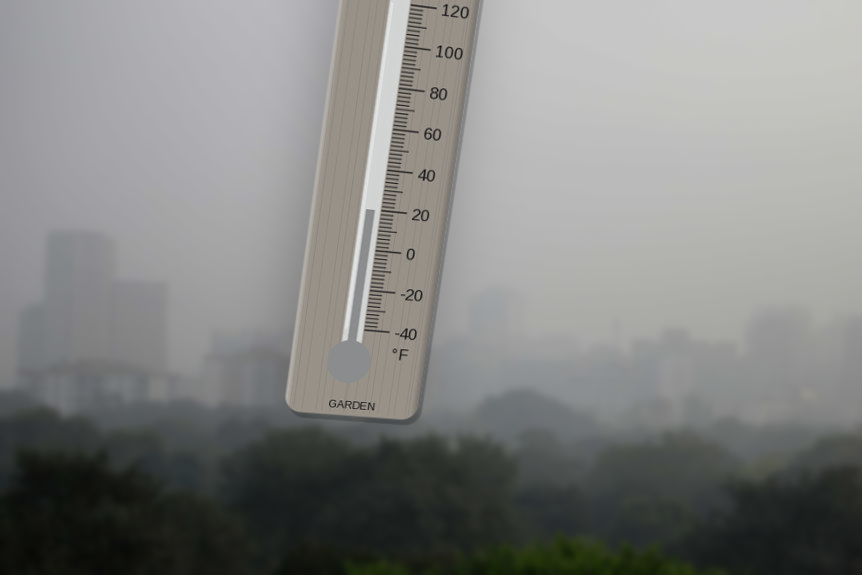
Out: 20
